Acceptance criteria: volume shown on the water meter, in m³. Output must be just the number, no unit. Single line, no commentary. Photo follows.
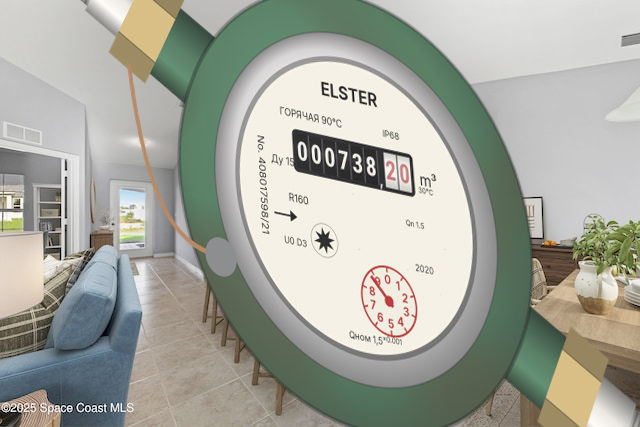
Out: 738.208
